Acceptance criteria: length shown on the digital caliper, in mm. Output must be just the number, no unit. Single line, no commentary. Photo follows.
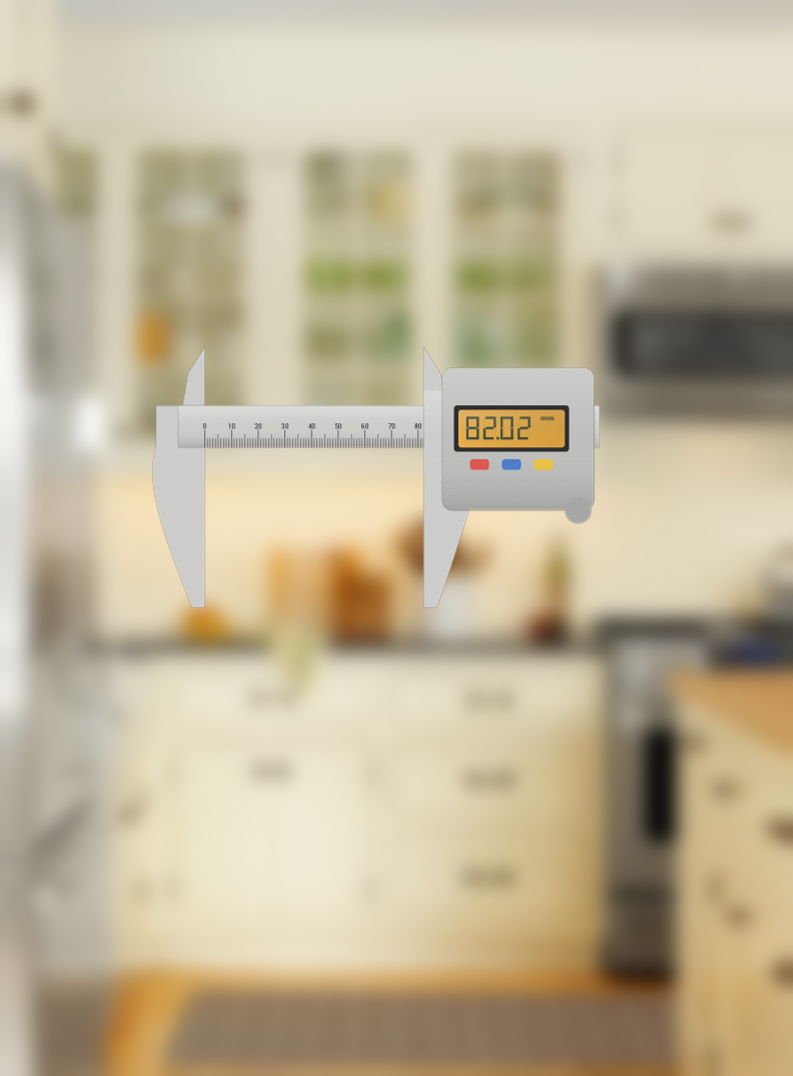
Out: 82.02
